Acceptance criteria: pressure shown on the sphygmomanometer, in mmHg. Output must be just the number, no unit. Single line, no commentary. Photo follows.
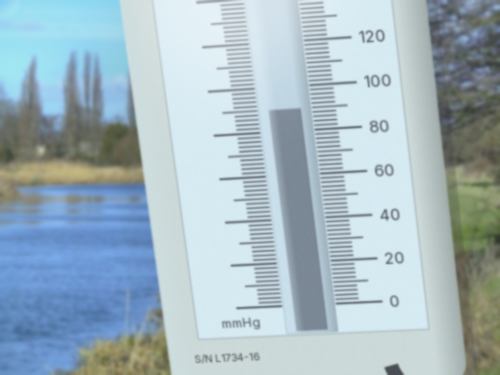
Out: 90
